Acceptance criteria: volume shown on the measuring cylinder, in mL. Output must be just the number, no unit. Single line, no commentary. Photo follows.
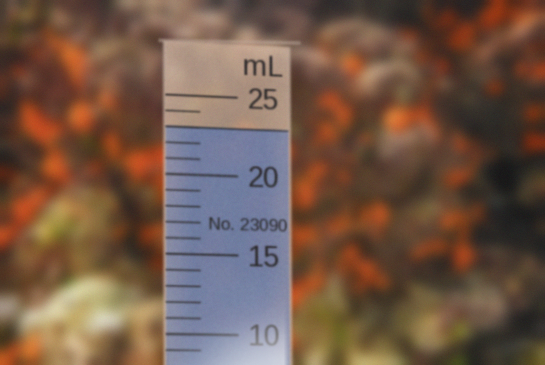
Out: 23
